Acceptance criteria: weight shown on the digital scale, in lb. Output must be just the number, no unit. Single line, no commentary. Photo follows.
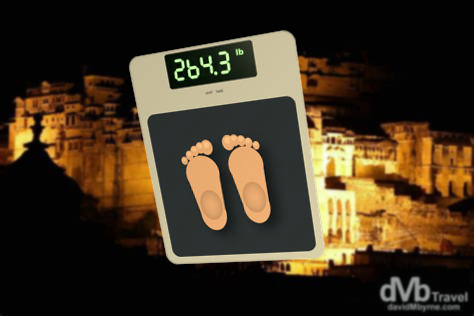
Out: 264.3
